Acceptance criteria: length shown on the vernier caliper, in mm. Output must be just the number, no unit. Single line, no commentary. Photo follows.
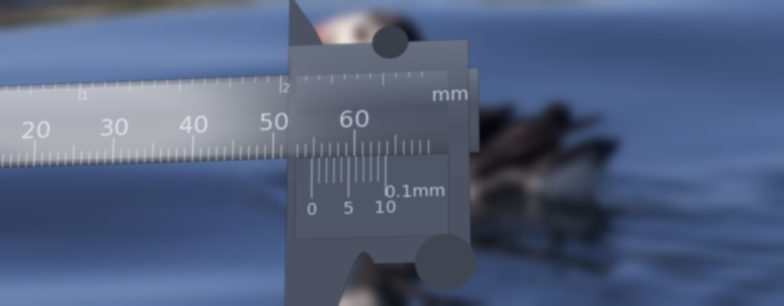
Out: 54.8
